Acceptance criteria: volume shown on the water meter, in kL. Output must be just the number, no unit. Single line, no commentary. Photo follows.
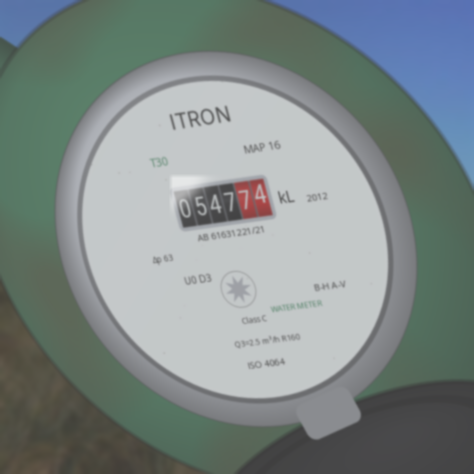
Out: 547.74
